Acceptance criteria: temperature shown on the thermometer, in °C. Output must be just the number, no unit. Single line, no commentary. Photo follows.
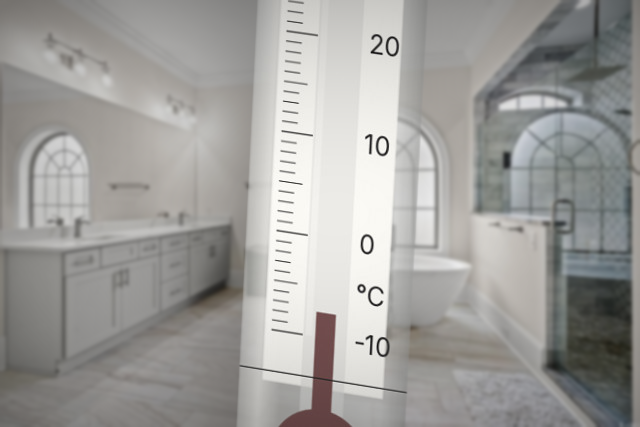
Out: -7.5
